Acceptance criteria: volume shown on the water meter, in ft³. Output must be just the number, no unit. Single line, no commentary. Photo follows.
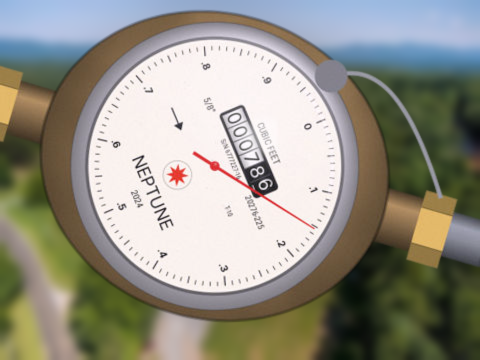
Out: 786.15
